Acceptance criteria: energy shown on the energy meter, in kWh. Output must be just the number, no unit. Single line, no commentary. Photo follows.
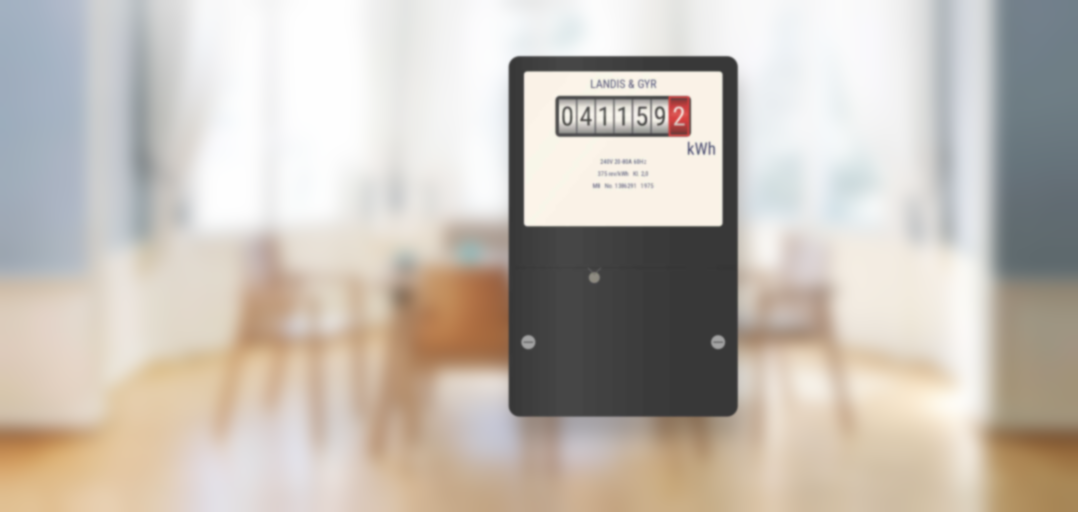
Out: 41159.2
